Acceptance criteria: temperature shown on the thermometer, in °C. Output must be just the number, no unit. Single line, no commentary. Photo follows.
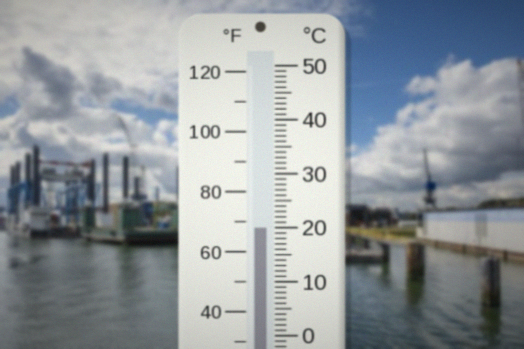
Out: 20
